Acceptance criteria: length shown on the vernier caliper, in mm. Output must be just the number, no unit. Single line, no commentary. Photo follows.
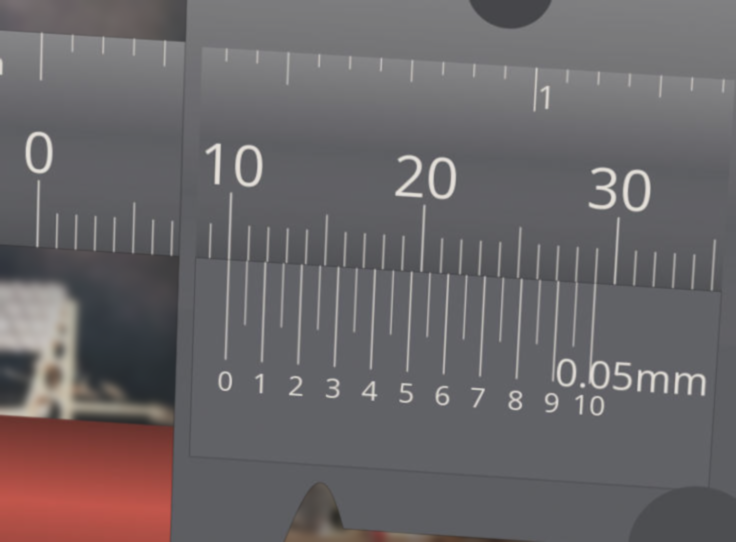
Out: 10.0
